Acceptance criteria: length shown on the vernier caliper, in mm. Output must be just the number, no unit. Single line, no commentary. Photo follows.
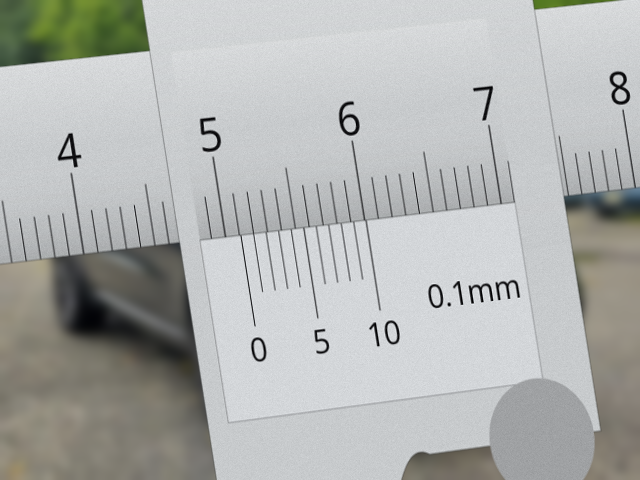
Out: 51.1
